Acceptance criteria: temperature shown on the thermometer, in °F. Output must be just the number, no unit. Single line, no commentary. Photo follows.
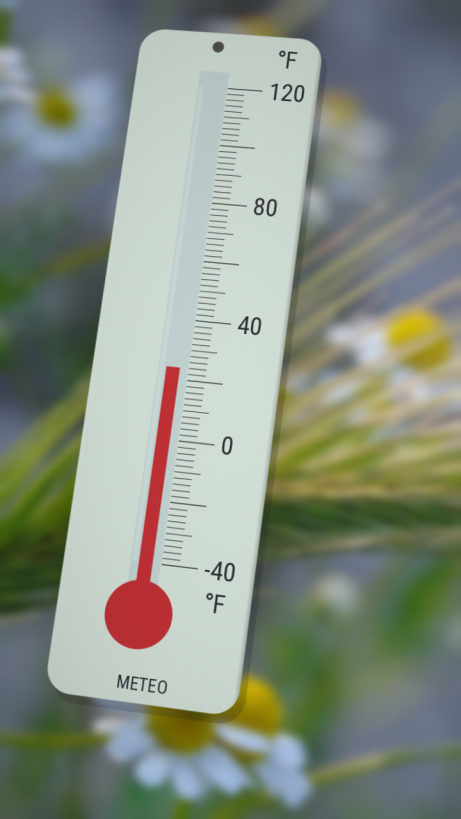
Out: 24
